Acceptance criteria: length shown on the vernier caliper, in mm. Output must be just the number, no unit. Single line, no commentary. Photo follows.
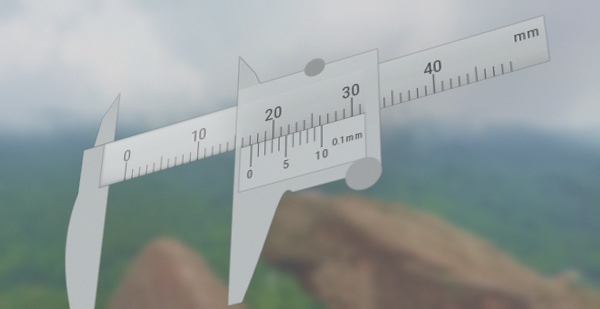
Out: 17.2
